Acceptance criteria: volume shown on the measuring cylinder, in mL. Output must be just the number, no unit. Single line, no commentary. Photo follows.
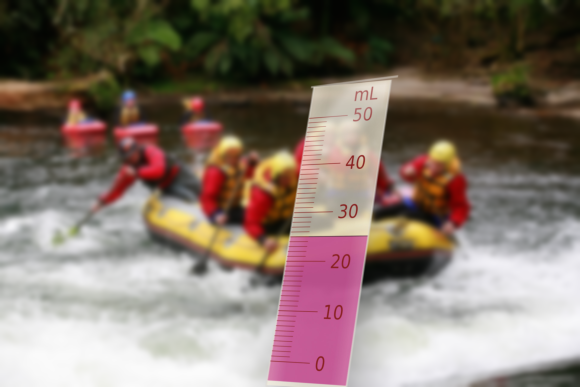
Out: 25
